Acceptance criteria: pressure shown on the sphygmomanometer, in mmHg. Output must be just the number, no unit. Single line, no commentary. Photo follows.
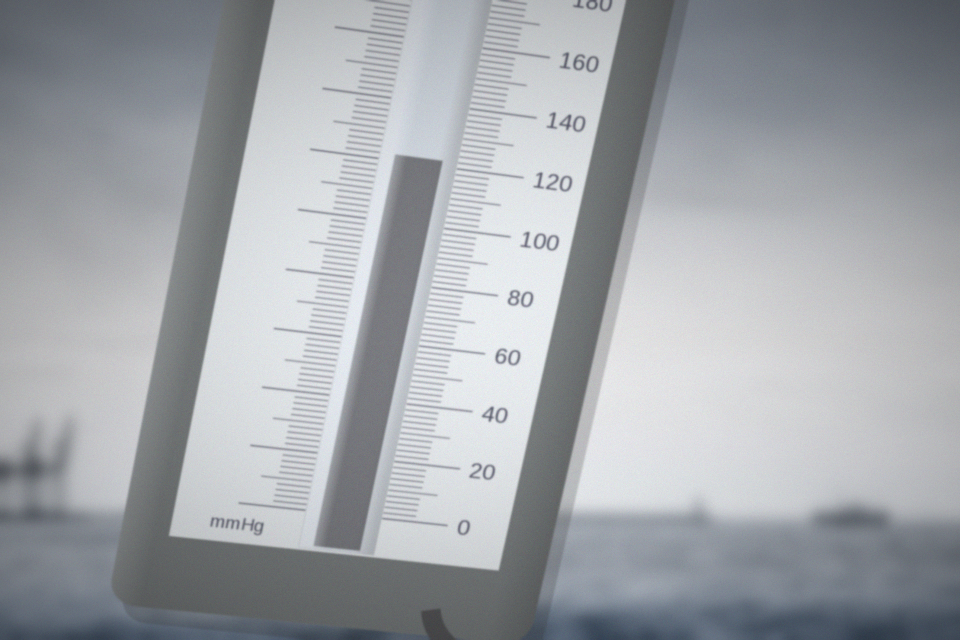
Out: 122
